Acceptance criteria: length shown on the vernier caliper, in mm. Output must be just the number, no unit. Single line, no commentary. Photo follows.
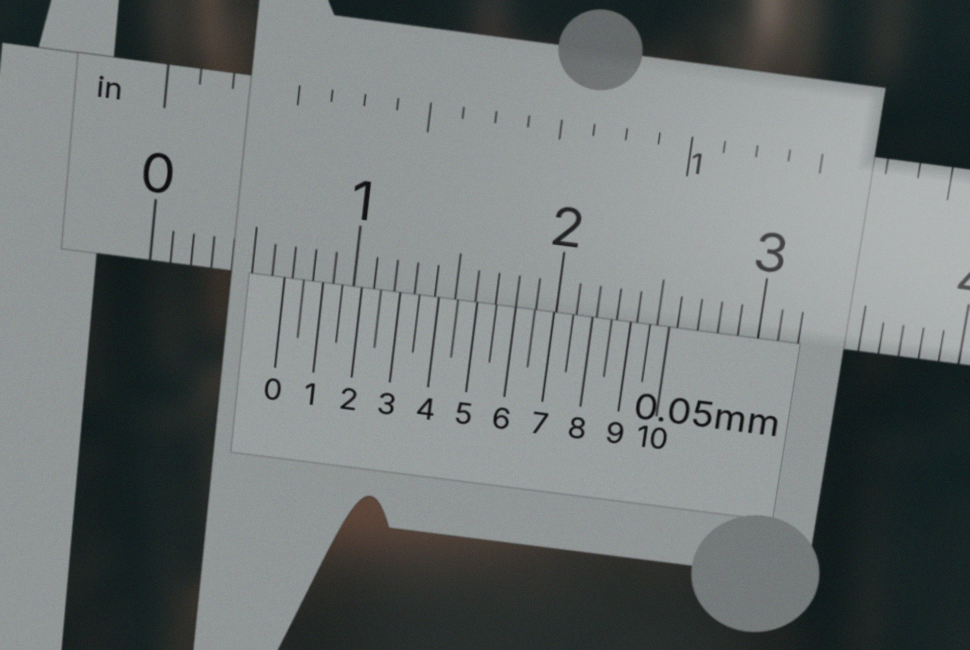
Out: 6.6
